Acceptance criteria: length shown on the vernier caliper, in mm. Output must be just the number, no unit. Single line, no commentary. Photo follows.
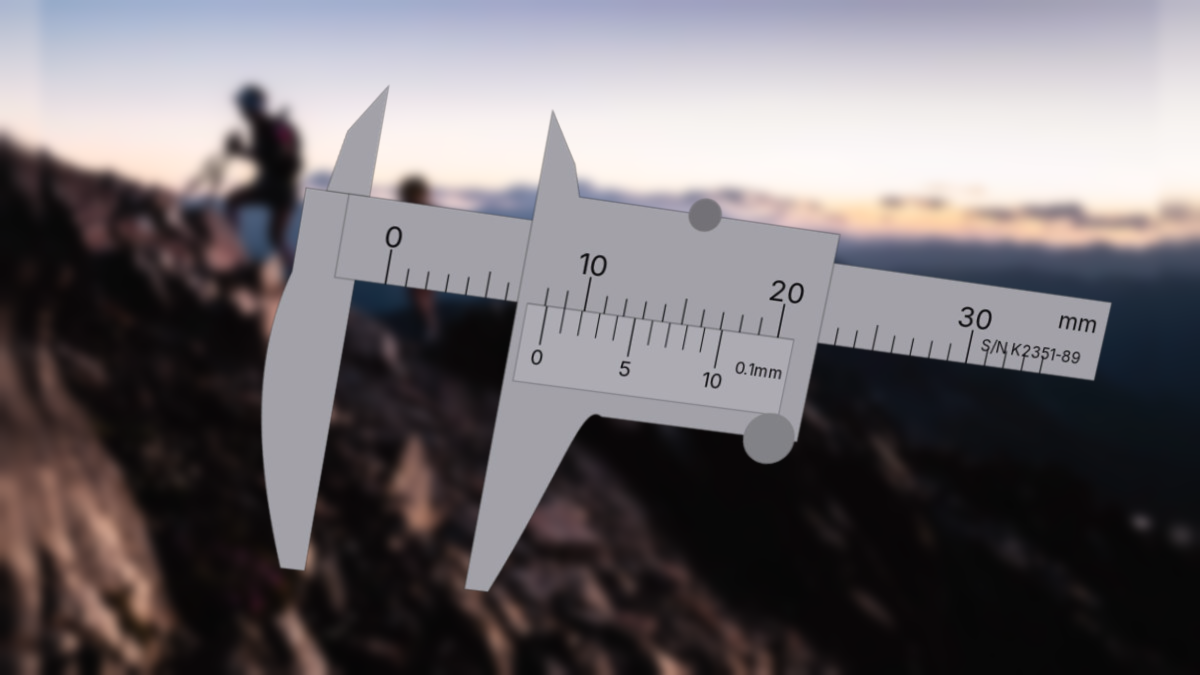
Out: 8.1
